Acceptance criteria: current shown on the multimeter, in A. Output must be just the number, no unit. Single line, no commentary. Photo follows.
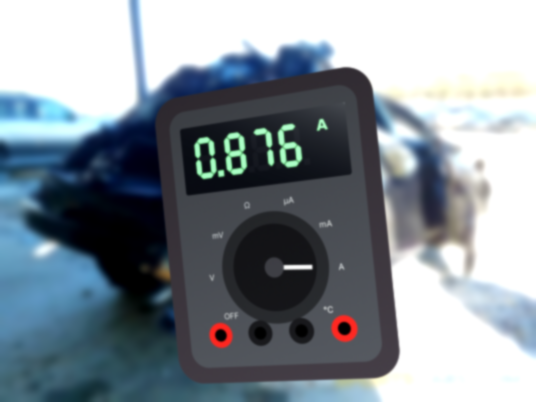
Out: 0.876
